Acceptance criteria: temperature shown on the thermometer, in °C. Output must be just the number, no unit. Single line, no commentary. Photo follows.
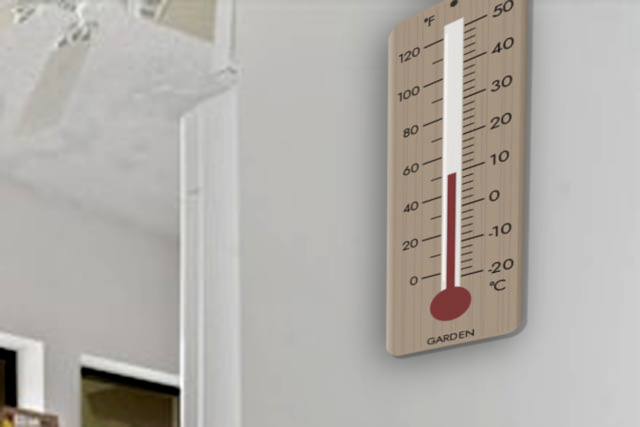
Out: 10
